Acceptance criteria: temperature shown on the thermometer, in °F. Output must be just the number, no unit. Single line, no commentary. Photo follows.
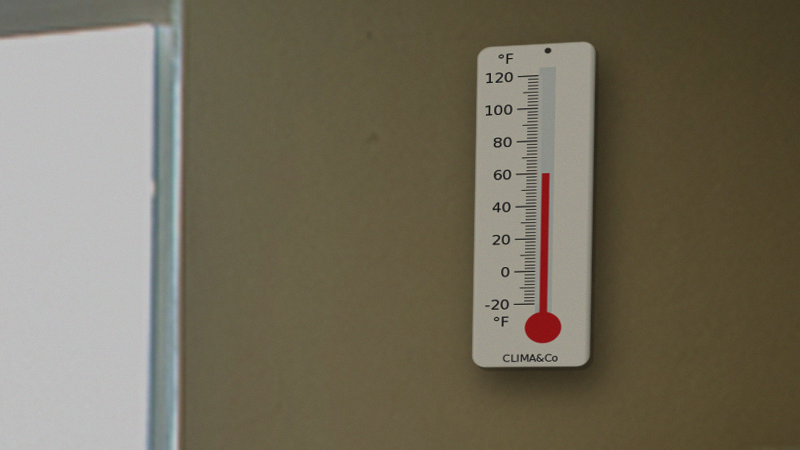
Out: 60
